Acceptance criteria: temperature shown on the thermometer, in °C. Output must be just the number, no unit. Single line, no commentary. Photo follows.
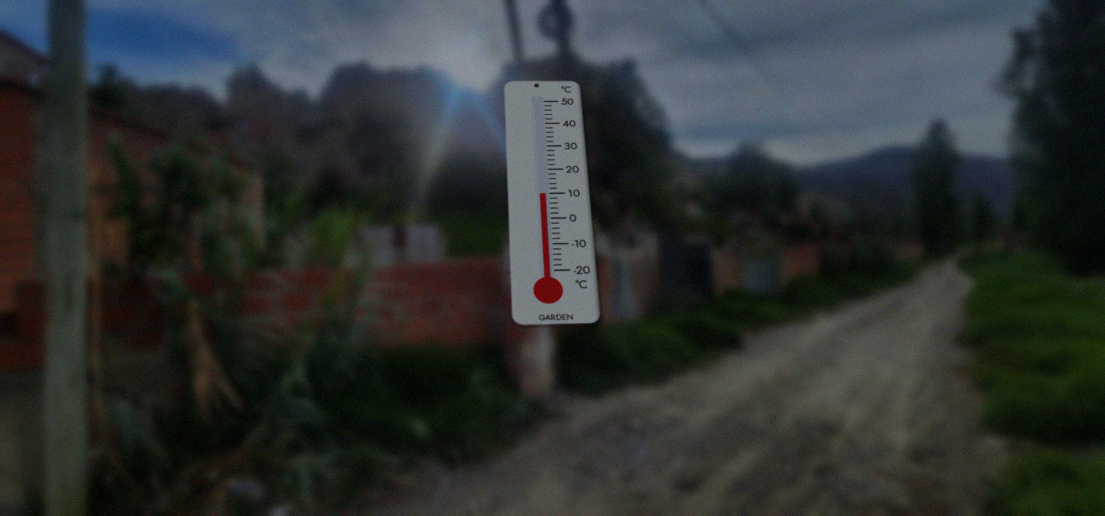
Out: 10
